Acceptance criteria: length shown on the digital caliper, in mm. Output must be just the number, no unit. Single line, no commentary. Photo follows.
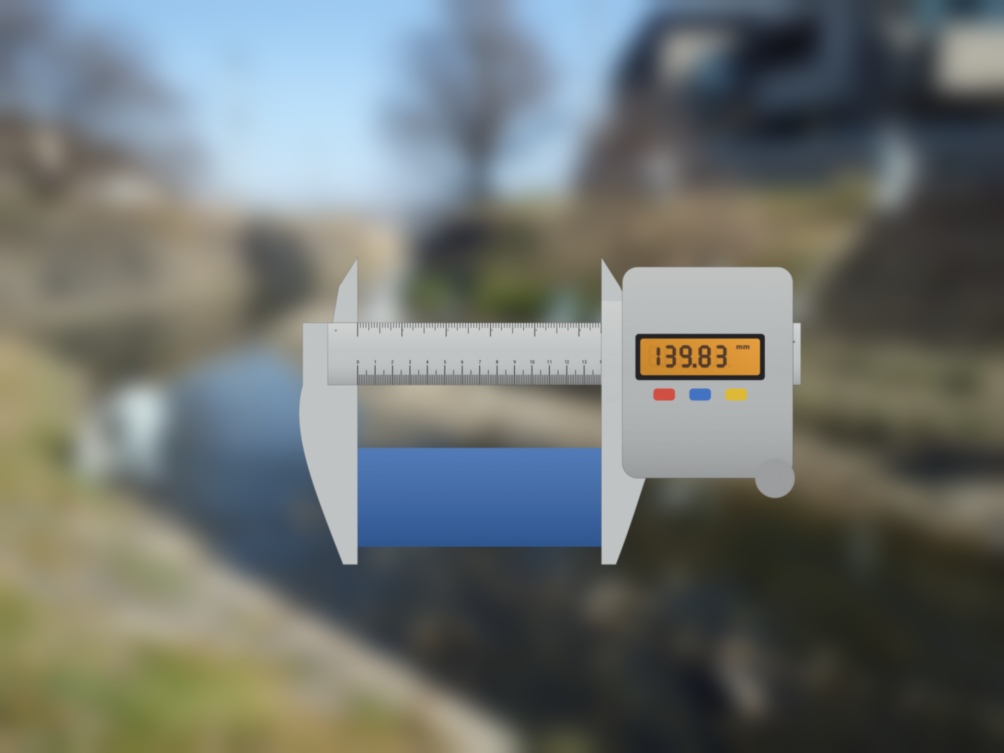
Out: 139.83
